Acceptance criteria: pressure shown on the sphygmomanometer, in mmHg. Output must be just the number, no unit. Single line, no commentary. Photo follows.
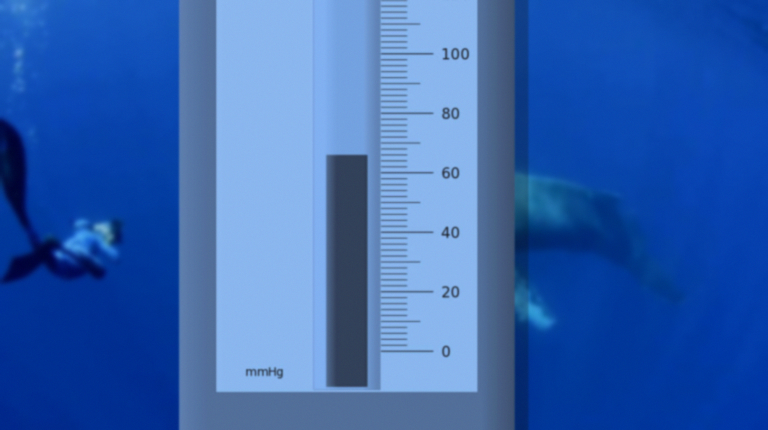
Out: 66
